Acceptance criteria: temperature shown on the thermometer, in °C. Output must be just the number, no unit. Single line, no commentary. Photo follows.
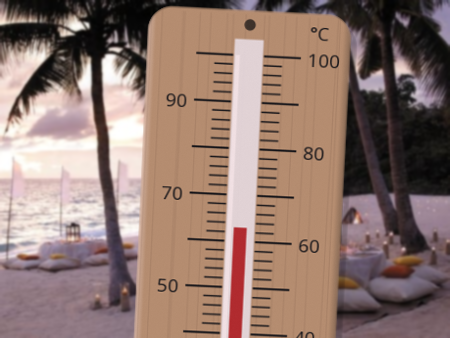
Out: 63
